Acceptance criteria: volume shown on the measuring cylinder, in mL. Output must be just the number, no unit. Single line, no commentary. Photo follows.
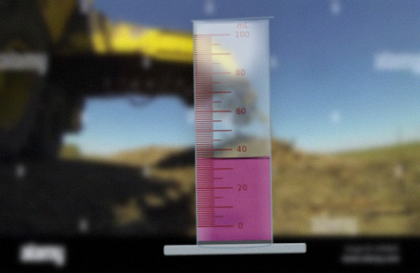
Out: 35
